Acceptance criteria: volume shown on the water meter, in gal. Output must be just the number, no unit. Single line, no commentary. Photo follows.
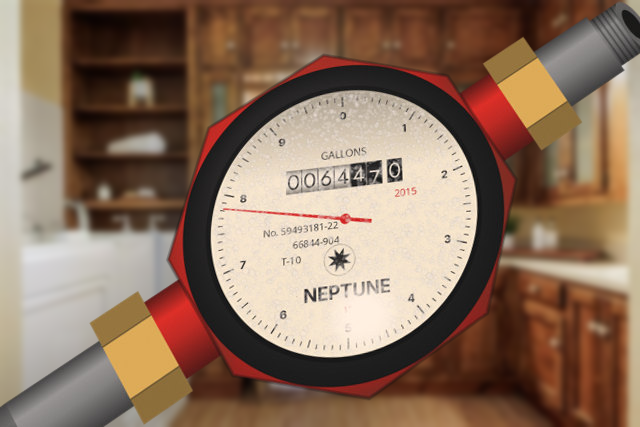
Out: 64467.8
